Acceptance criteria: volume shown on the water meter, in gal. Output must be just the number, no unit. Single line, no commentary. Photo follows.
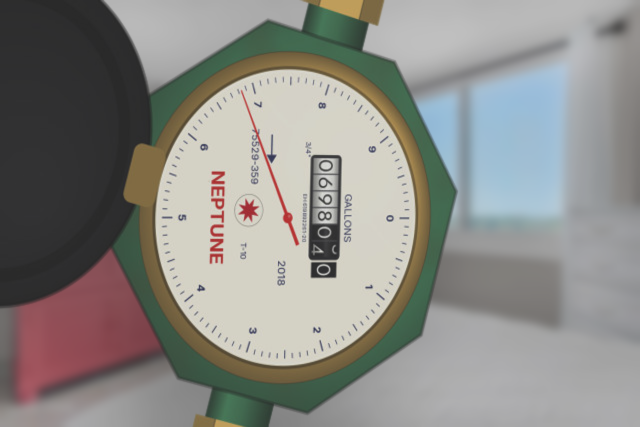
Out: 698036.8
